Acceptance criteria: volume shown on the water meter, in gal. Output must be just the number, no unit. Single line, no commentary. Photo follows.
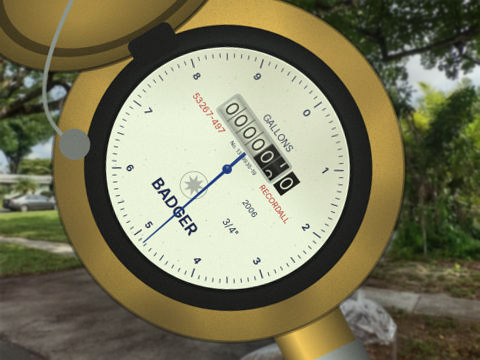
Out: 14.8
